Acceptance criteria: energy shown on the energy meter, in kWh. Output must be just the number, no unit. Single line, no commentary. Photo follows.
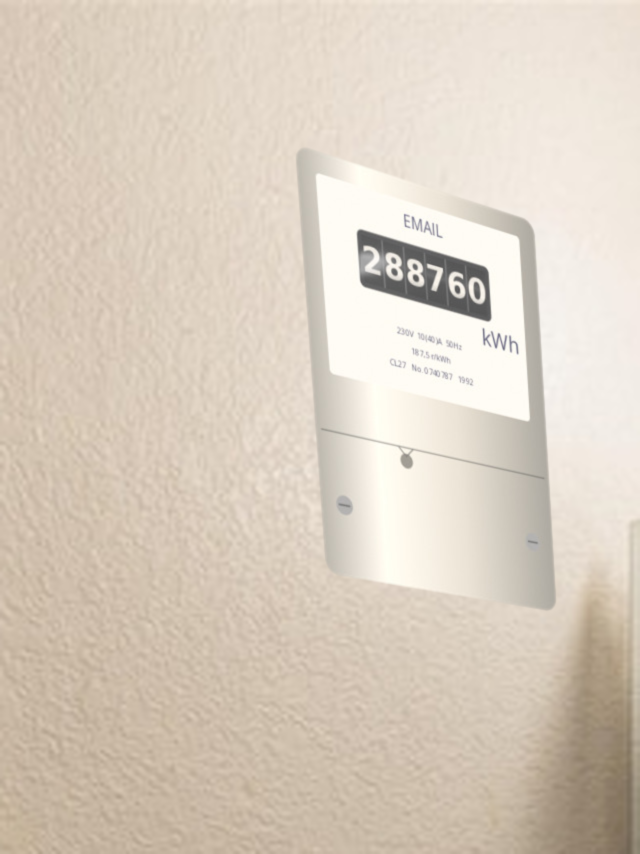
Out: 288760
